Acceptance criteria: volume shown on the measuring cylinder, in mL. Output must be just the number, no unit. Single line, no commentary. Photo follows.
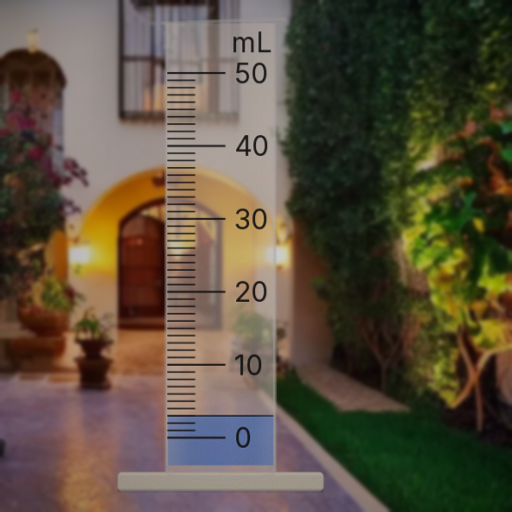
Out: 3
